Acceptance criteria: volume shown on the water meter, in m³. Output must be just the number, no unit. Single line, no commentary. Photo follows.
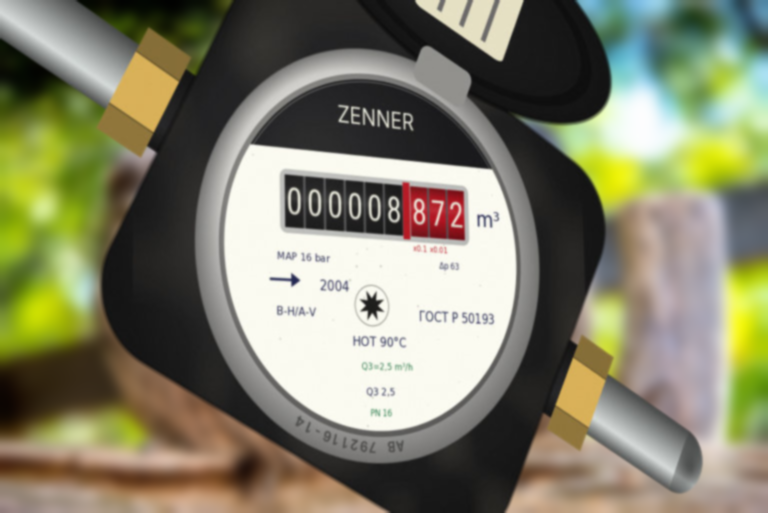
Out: 8.872
